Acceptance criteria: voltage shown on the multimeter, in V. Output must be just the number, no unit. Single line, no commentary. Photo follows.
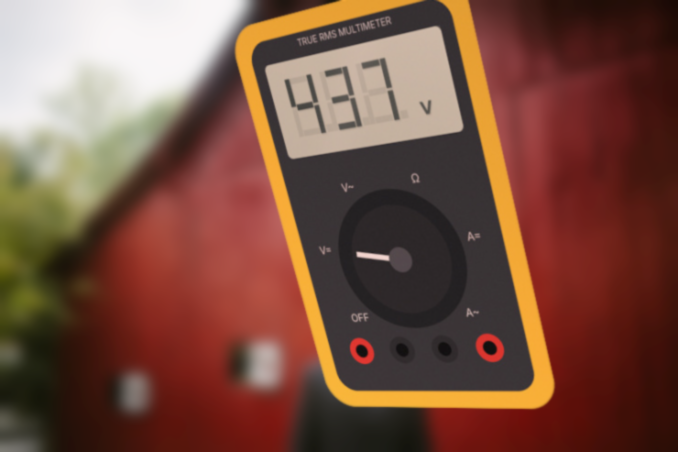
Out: 437
